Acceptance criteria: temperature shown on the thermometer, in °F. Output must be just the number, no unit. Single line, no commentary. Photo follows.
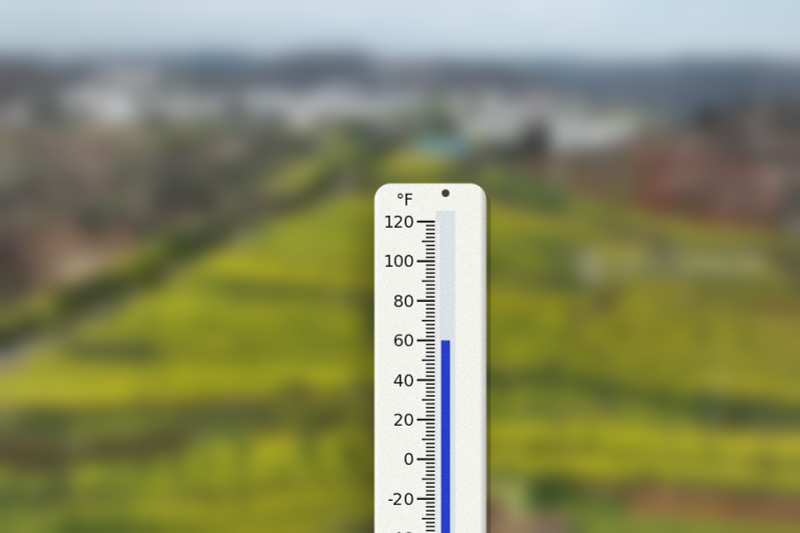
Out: 60
